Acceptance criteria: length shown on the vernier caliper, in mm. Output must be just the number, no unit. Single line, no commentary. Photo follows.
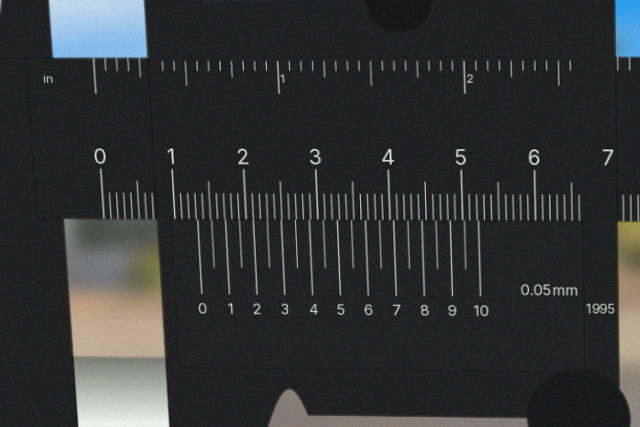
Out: 13.2
